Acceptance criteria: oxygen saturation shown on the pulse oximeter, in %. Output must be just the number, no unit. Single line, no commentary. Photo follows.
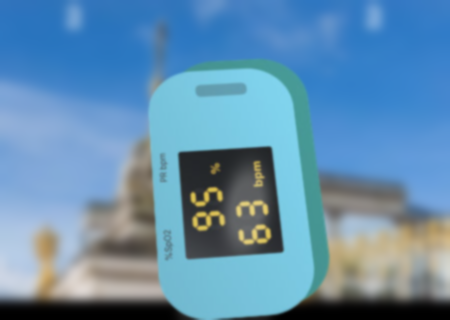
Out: 95
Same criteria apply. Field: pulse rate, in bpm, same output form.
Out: 63
